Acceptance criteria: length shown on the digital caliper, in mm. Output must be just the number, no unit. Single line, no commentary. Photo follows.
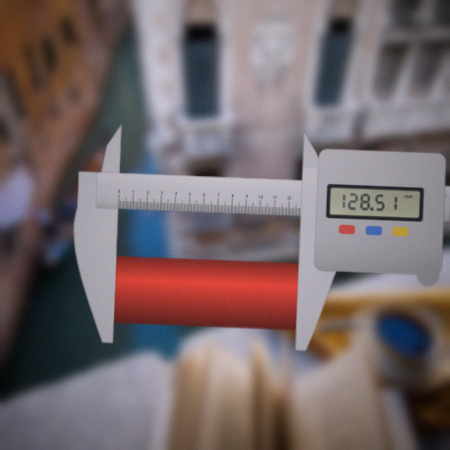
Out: 128.51
